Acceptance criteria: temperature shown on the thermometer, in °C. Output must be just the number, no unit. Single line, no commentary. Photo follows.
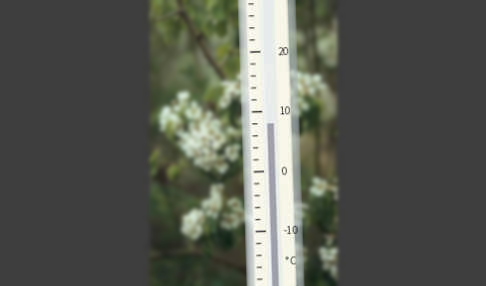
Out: 8
